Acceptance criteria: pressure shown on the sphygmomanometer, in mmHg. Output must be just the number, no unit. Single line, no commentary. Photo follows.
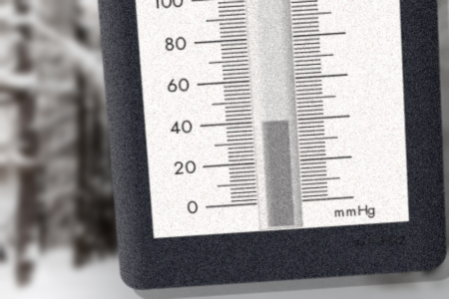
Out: 40
